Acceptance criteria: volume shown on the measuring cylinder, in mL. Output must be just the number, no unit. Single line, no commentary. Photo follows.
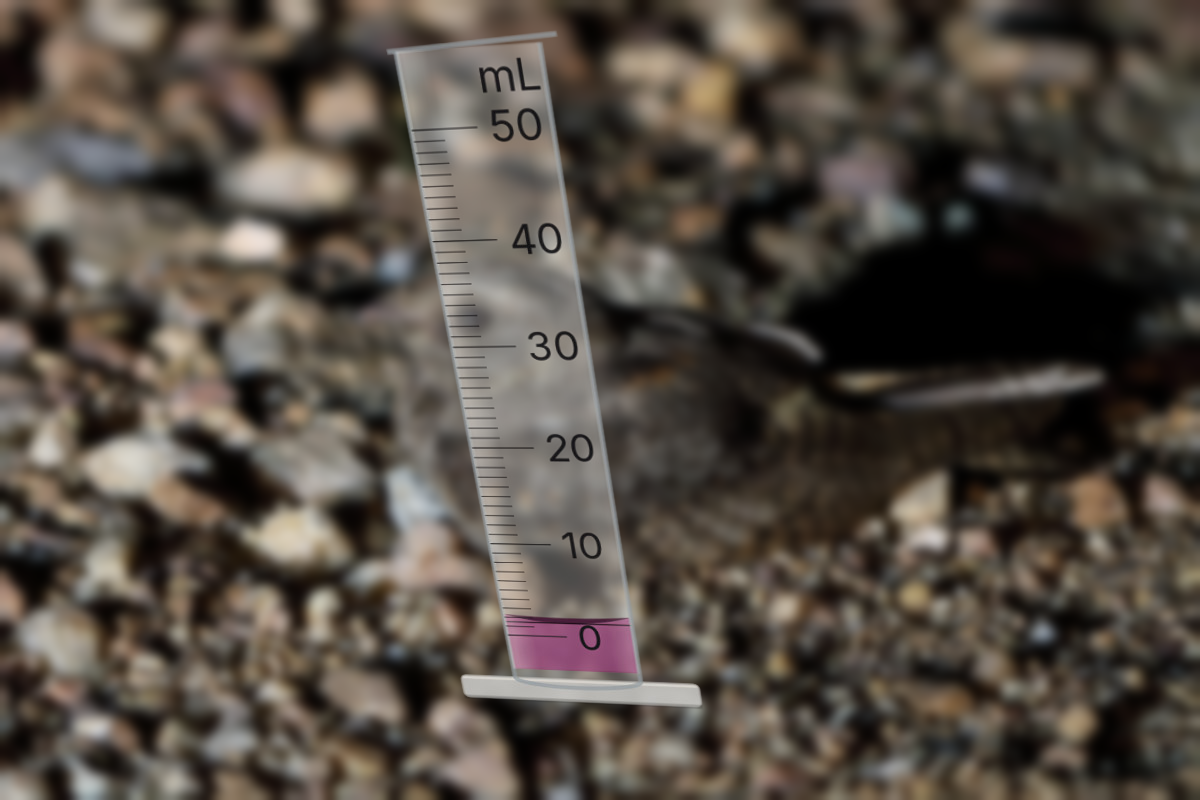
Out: 1.5
